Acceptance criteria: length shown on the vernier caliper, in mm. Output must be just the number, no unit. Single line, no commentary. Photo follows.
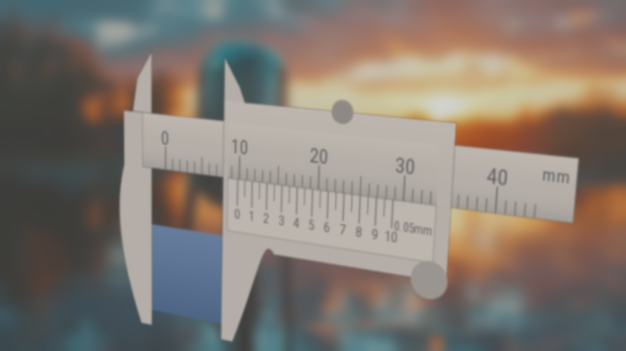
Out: 9.8
